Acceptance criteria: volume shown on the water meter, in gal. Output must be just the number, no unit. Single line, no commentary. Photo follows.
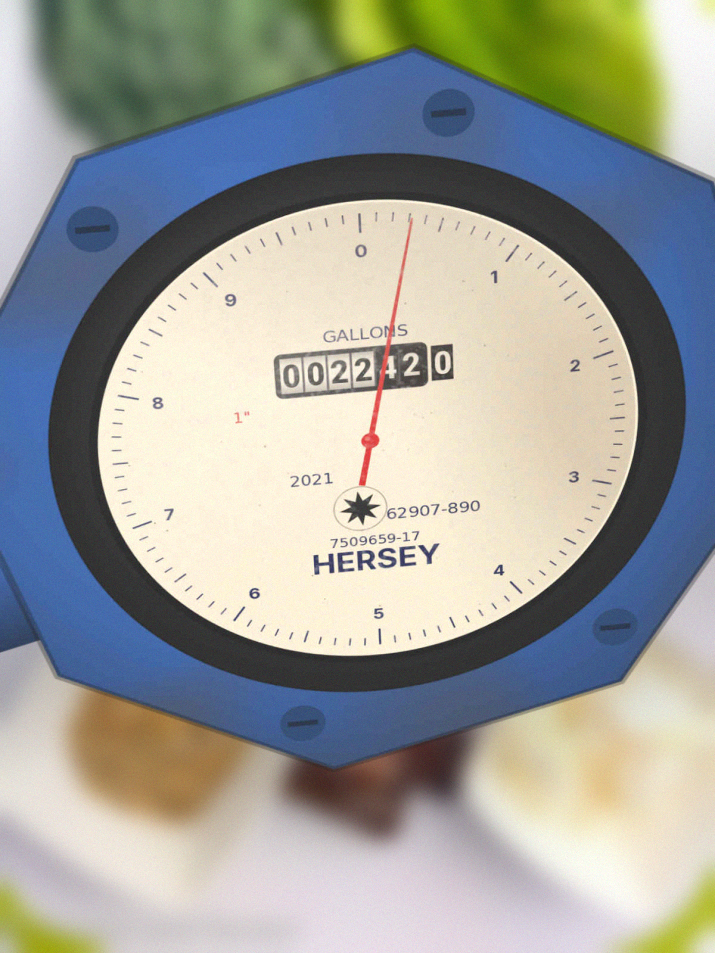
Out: 22420.3
